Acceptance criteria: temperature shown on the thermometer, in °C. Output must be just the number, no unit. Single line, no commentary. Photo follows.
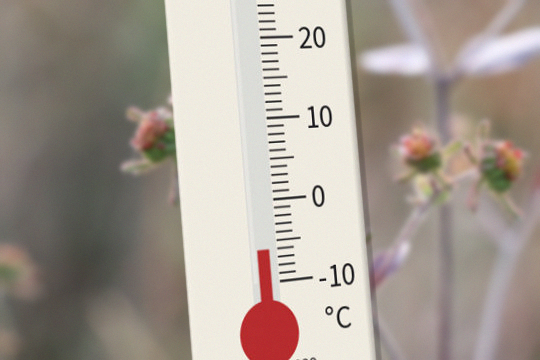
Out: -6
